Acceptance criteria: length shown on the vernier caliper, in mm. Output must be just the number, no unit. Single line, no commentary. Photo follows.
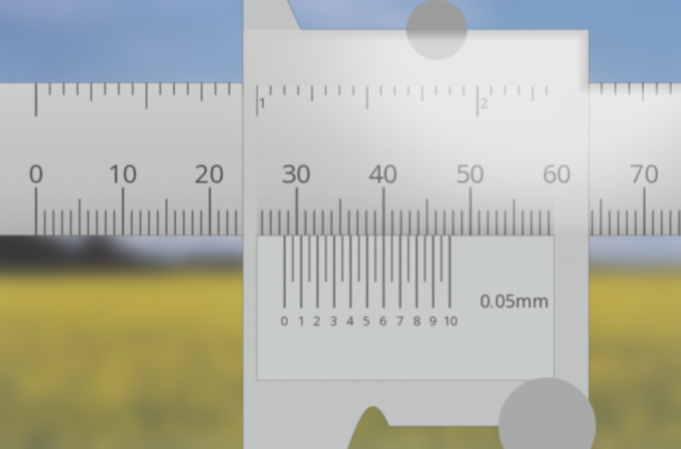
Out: 28.6
